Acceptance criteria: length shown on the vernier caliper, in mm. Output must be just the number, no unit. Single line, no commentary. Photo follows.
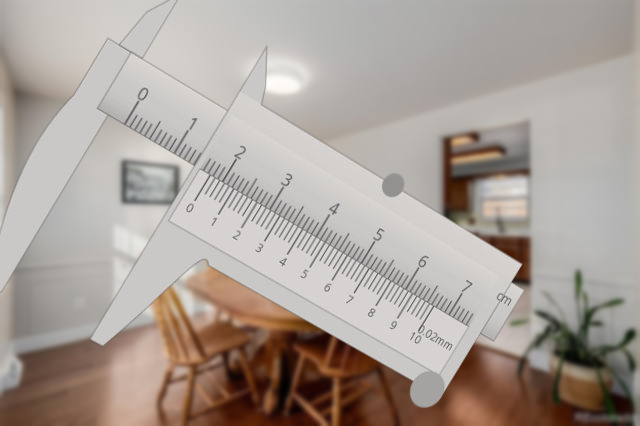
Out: 17.5
